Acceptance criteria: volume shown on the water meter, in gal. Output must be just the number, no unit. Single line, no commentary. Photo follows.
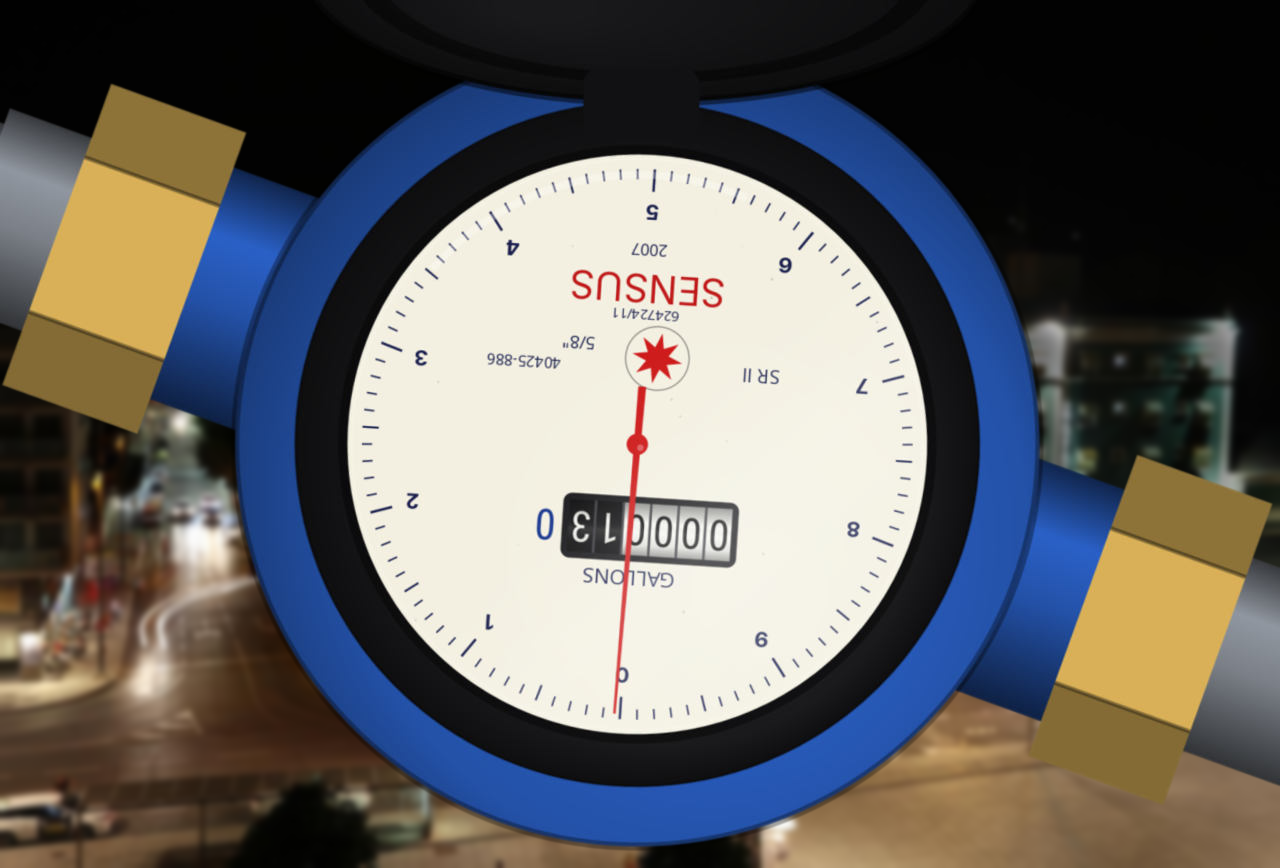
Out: 130.0
